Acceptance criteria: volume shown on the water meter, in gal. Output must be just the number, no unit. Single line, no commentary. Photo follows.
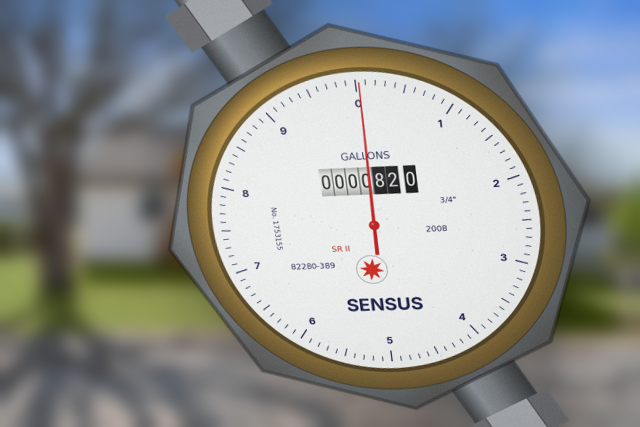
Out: 820.0
